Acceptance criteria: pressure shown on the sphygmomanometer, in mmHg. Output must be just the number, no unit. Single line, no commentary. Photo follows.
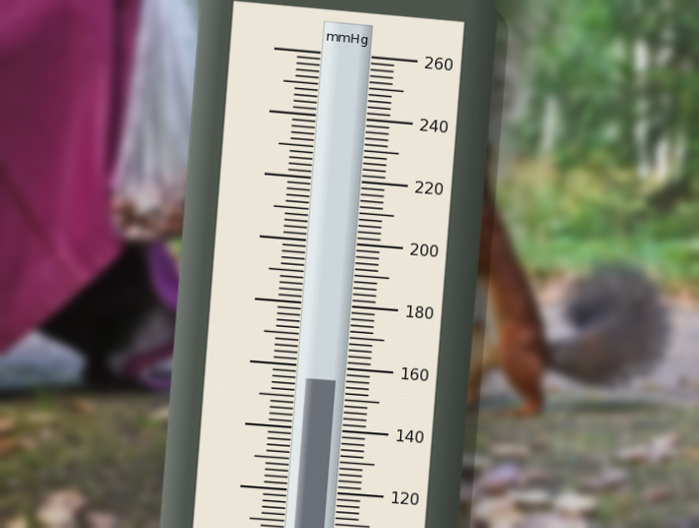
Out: 156
